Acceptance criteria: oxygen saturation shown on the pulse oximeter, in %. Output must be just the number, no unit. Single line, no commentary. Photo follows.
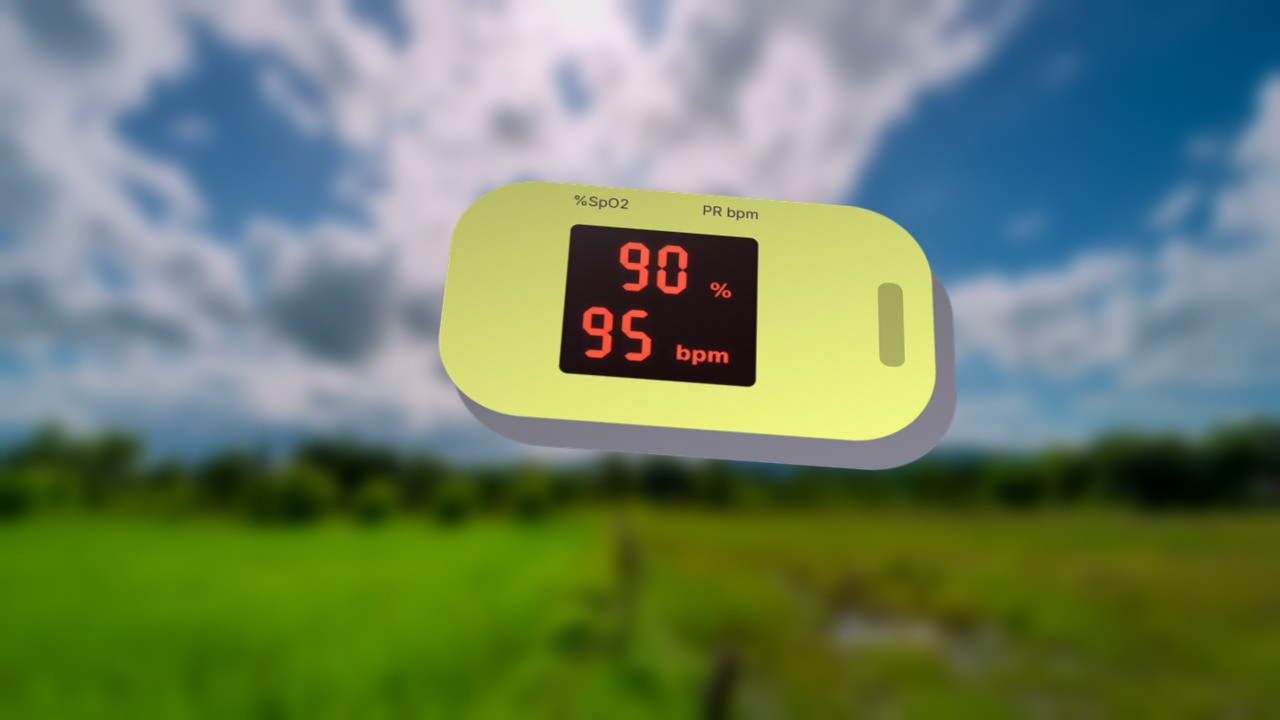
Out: 90
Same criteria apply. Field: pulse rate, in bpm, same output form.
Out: 95
